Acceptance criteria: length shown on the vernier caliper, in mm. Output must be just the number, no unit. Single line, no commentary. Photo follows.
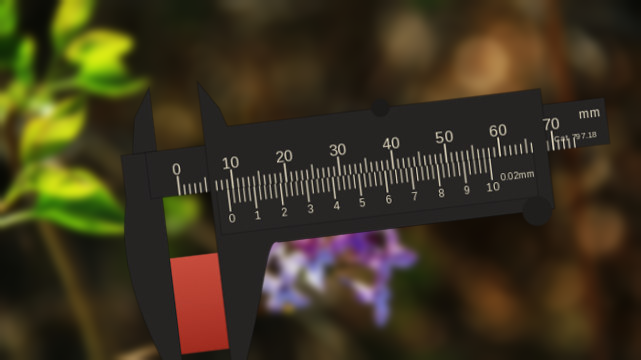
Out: 9.0
